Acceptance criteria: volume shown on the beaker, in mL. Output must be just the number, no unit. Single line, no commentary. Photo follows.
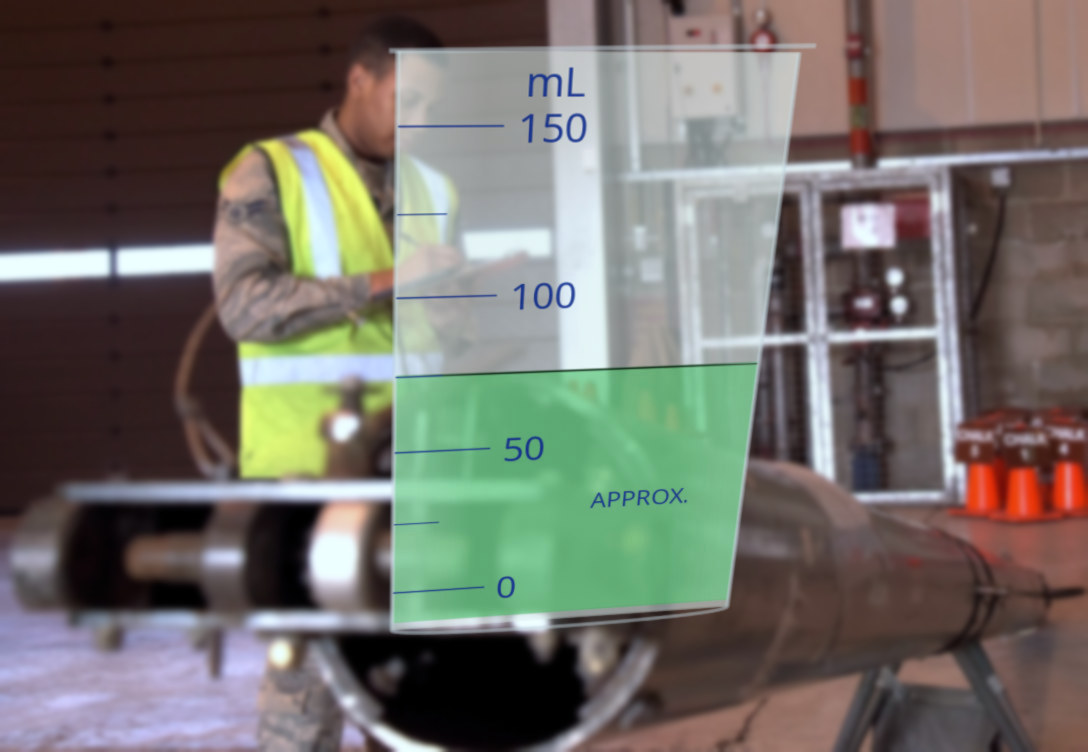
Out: 75
